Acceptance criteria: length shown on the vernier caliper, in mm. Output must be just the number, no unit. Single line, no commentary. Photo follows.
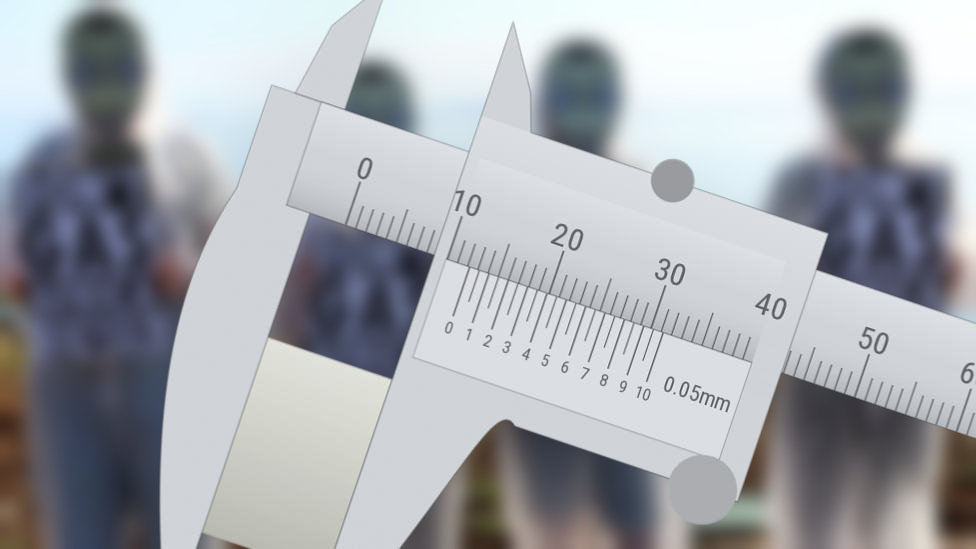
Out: 12.2
